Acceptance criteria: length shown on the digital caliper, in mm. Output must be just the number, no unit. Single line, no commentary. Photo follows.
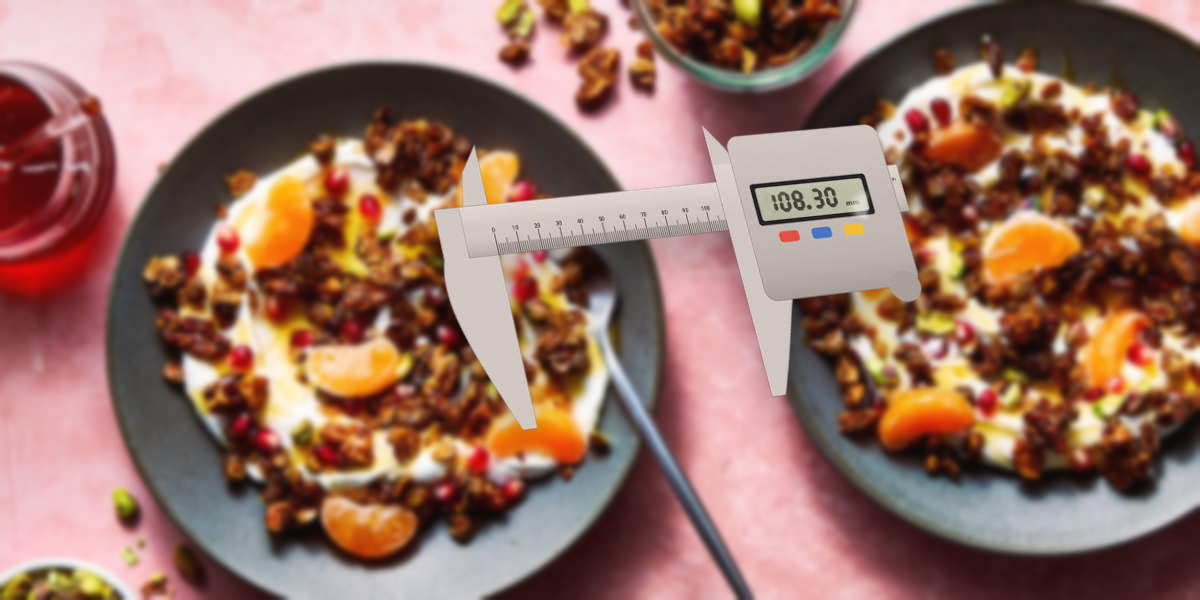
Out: 108.30
